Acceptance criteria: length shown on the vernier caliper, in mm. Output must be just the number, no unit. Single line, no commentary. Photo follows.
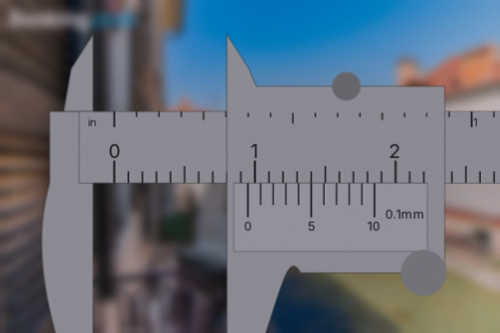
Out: 9.5
